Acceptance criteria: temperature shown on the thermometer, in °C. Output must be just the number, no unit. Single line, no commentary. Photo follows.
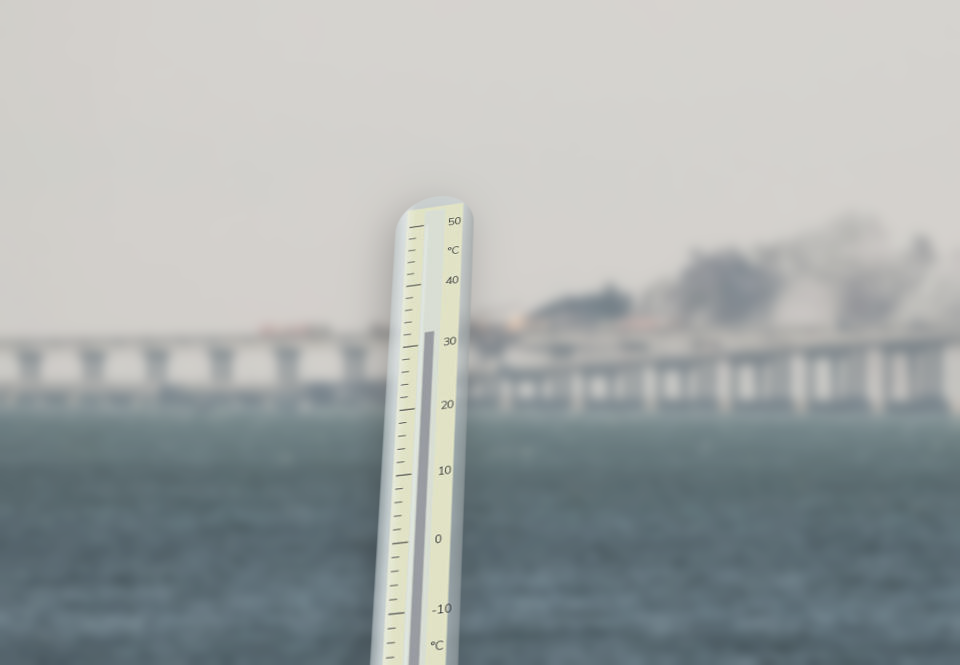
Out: 32
